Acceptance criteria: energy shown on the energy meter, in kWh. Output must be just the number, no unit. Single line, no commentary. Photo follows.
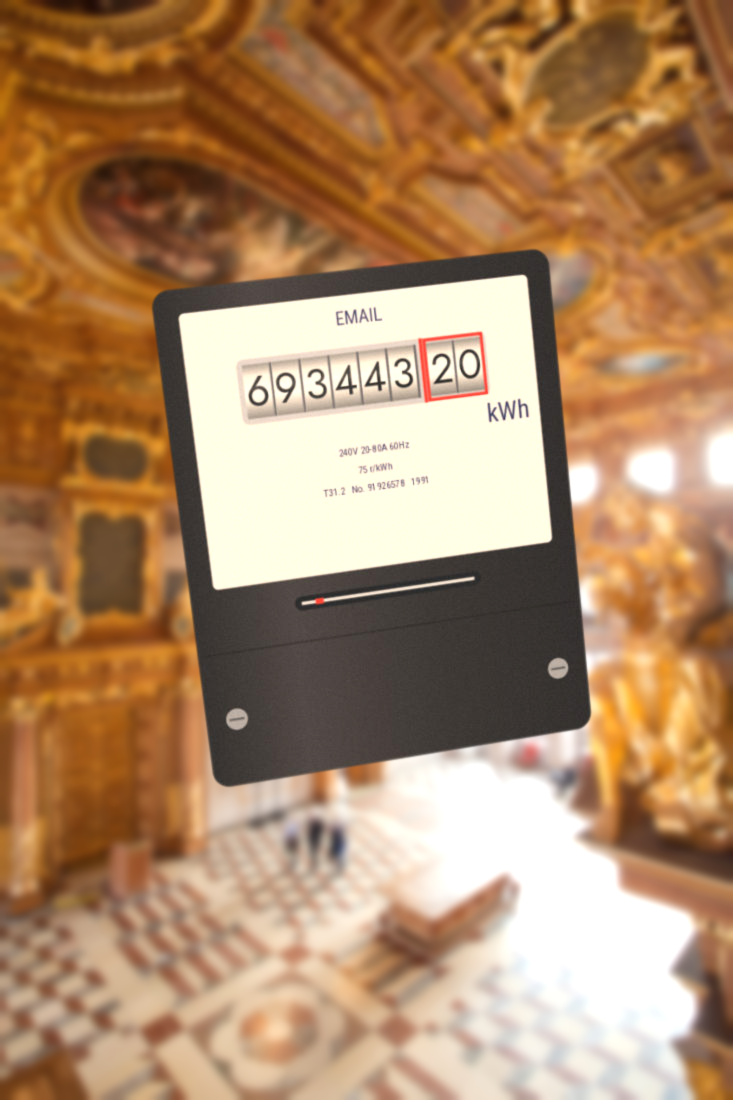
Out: 693443.20
